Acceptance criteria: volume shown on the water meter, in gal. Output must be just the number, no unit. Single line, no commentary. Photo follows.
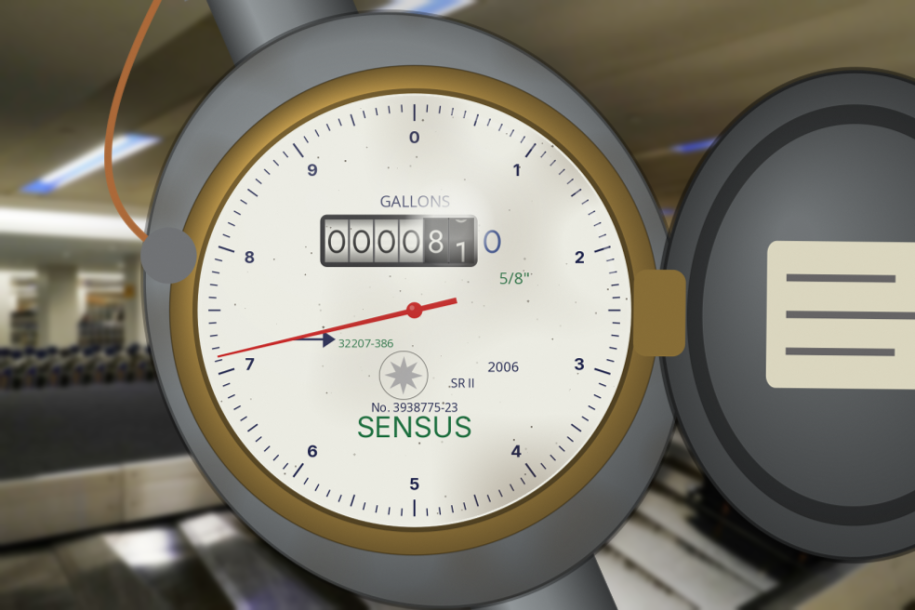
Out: 807.1
